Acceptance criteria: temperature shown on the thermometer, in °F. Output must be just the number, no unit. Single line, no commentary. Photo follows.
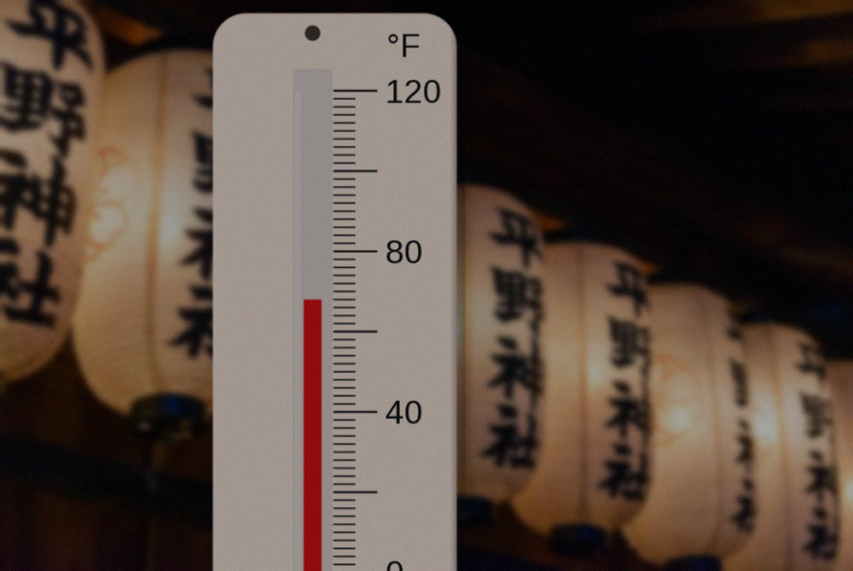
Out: 68
